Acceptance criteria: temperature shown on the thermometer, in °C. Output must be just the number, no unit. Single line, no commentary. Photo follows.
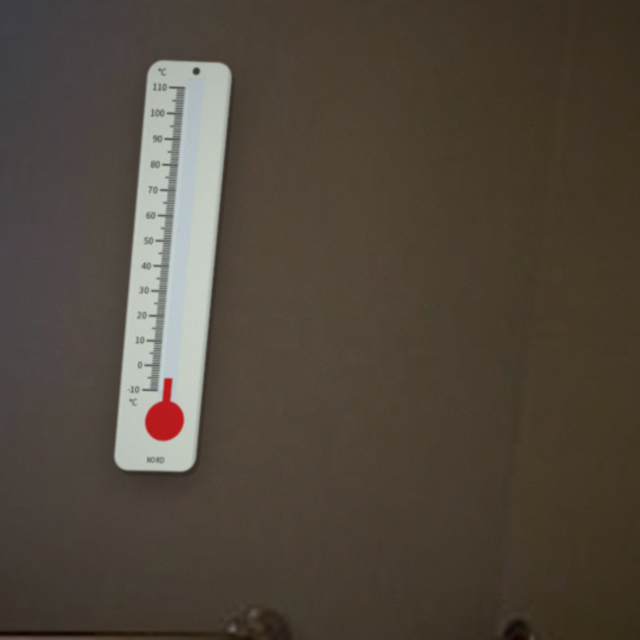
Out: -5
